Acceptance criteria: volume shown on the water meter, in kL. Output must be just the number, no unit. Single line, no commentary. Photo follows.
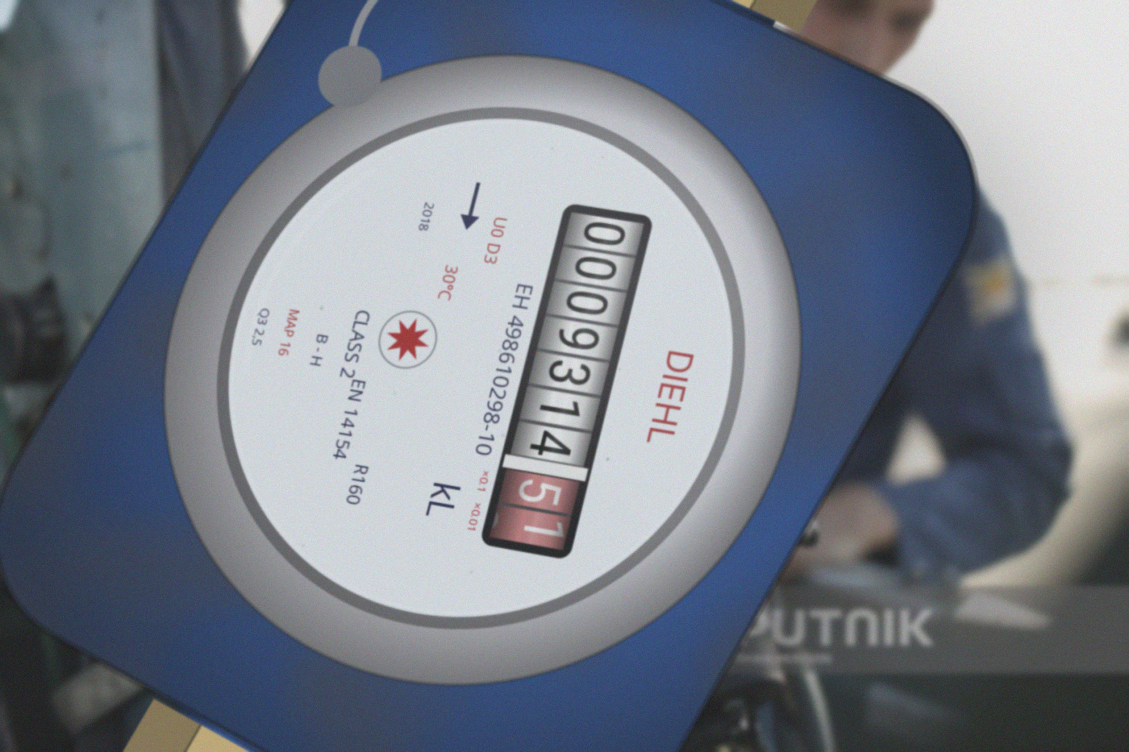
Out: 9314.51
